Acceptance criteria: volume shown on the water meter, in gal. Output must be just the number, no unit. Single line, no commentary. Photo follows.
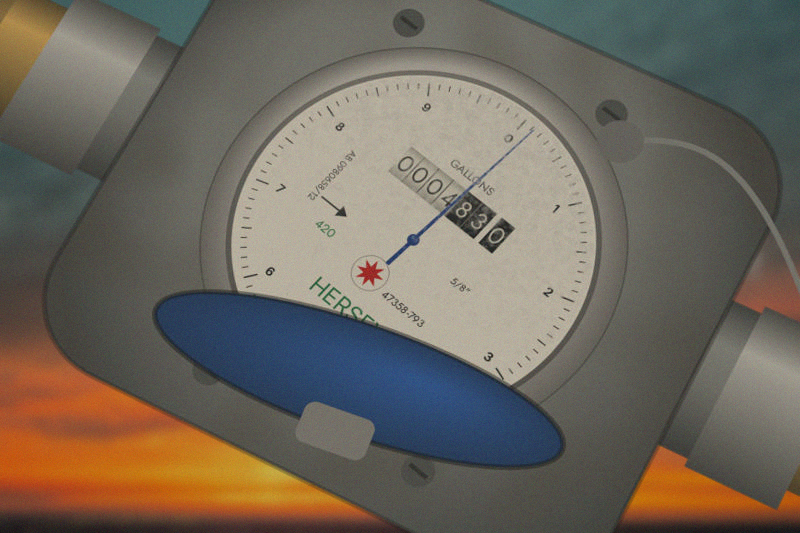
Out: 4830.1
